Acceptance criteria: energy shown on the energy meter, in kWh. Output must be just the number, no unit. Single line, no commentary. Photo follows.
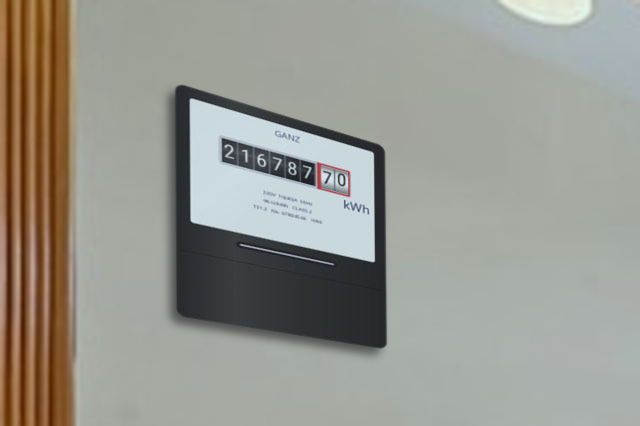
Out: 216787.70
